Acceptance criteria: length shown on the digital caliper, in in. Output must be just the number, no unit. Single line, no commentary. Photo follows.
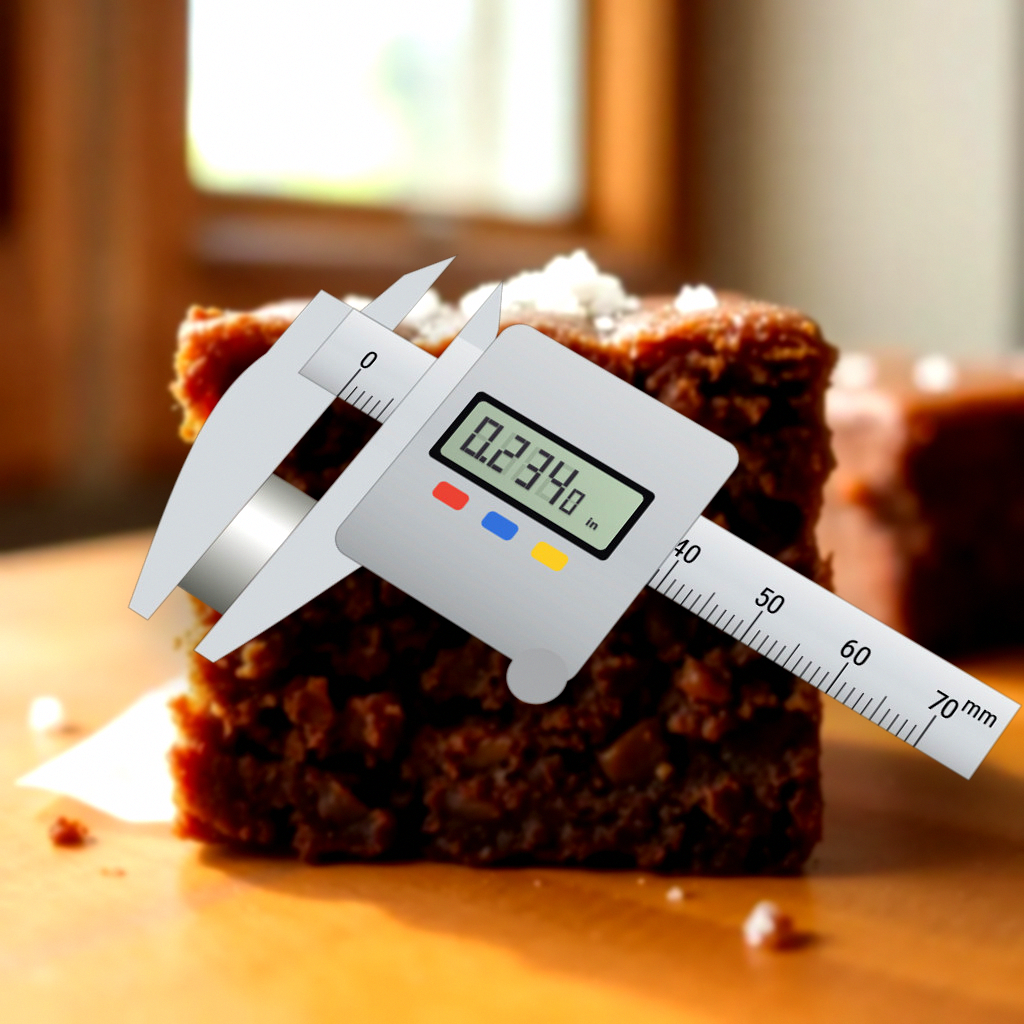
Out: 0.2340
